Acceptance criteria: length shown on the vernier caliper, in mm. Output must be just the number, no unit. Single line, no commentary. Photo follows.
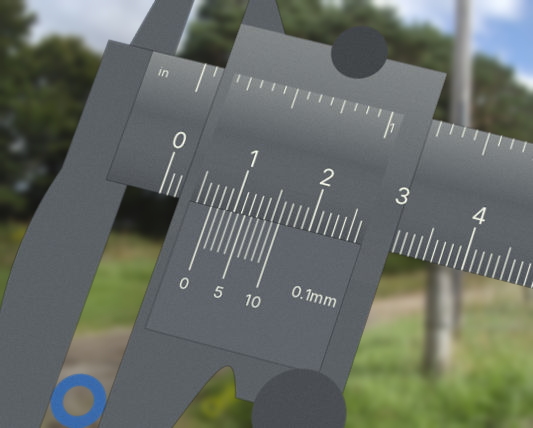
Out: 7.0
